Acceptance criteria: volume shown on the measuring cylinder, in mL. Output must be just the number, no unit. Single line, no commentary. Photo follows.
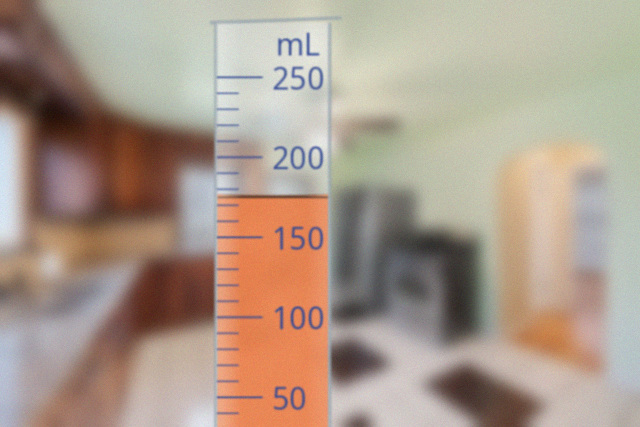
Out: 175
